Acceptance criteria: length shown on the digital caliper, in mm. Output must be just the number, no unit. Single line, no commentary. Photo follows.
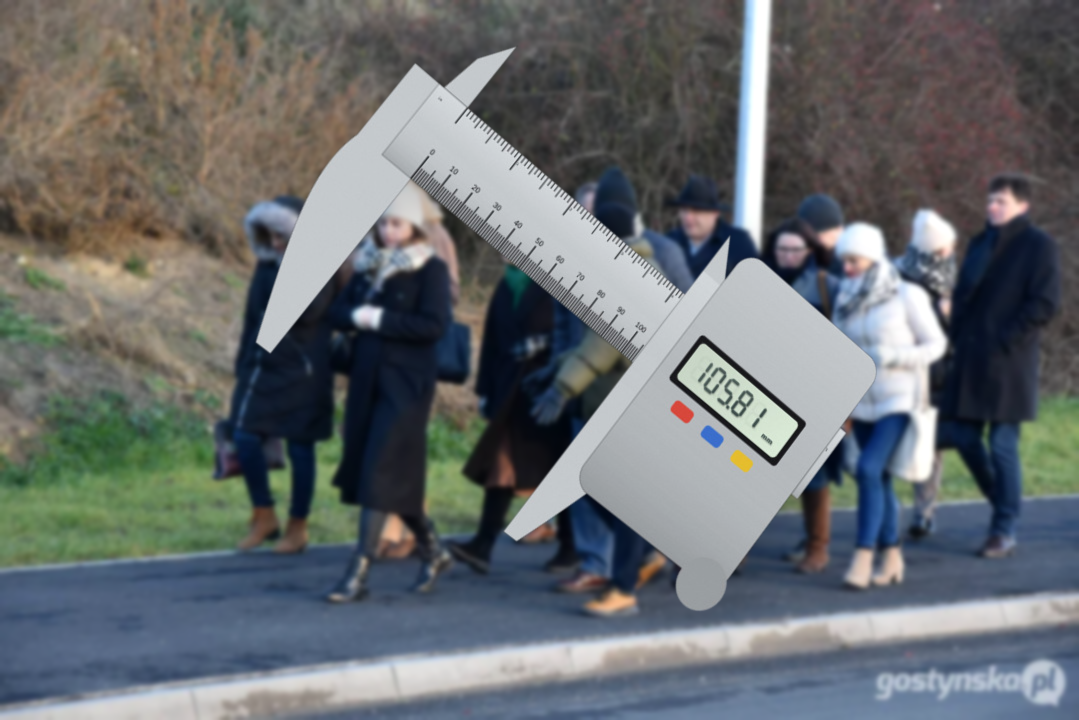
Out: 105.81
